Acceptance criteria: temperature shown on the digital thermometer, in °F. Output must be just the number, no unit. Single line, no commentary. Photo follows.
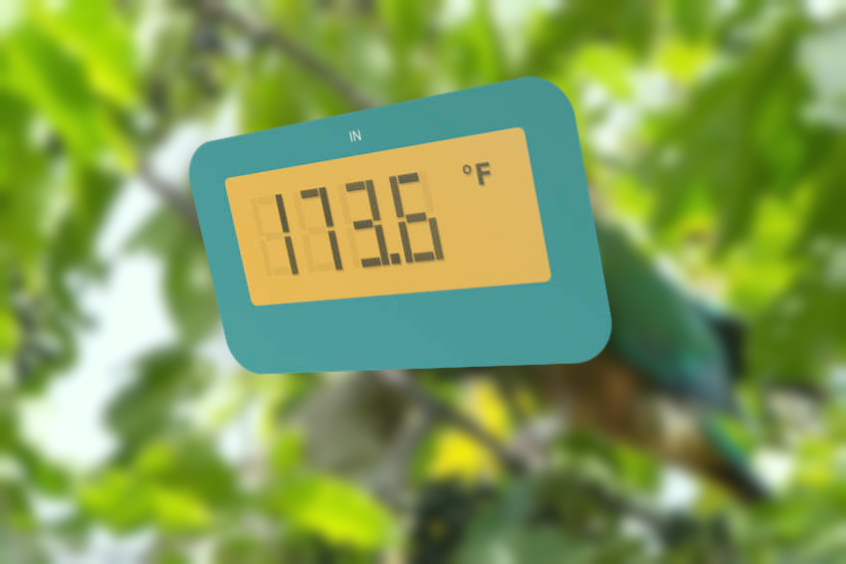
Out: 173.6
